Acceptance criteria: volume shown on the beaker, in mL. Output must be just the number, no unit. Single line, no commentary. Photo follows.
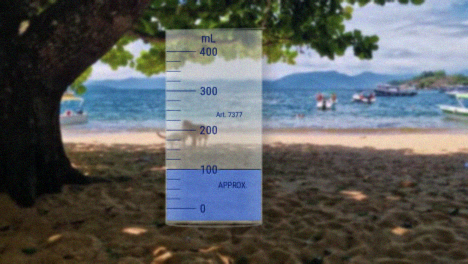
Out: 100
